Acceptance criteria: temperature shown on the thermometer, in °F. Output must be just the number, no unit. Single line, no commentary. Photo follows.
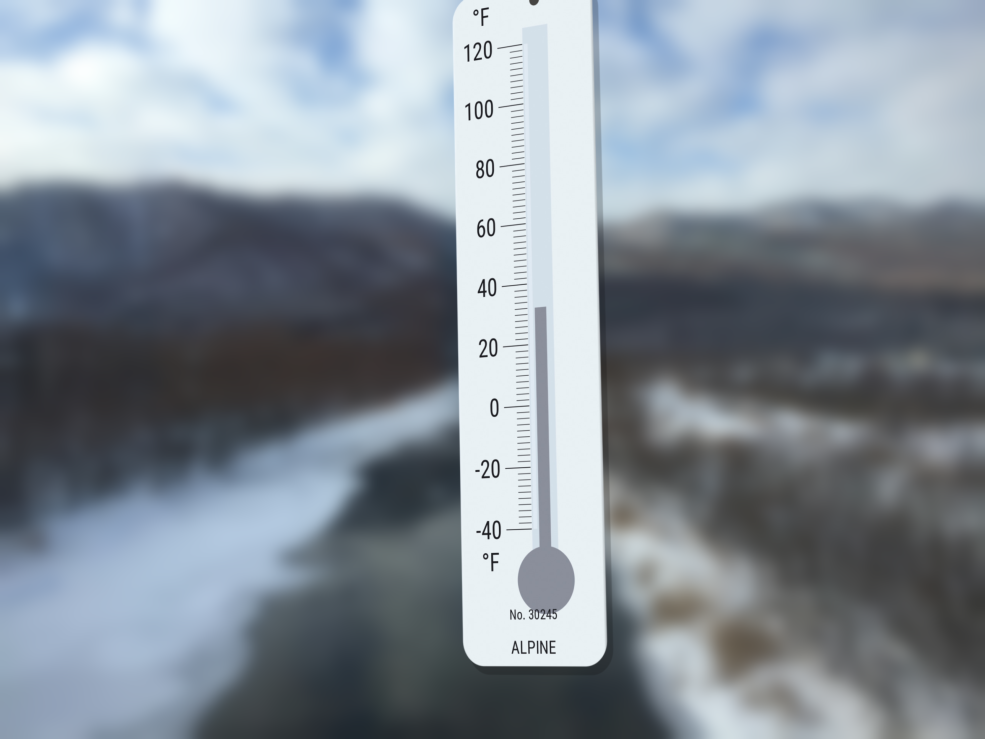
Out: 32
